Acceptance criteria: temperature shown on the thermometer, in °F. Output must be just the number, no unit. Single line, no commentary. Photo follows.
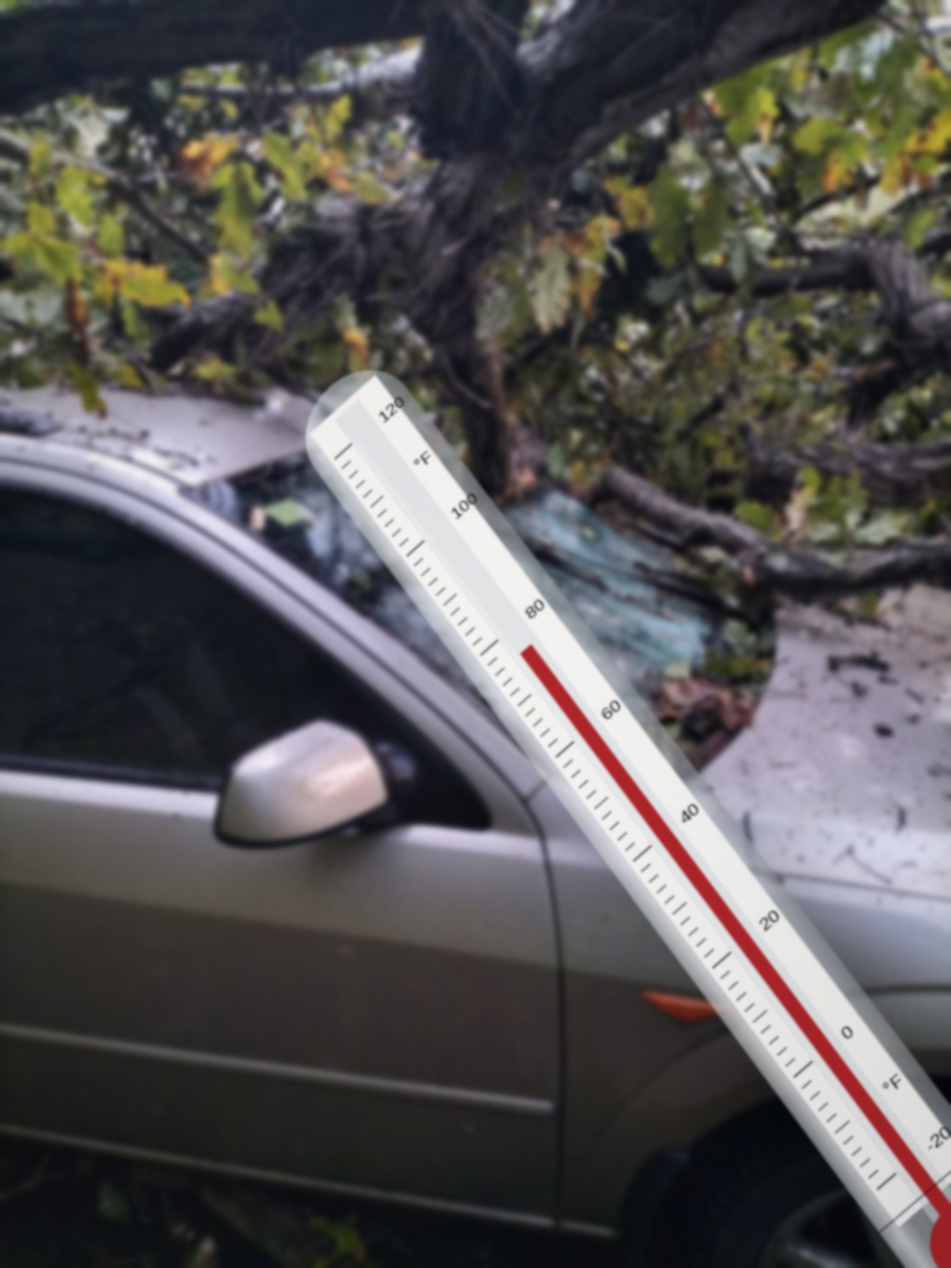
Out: 76
